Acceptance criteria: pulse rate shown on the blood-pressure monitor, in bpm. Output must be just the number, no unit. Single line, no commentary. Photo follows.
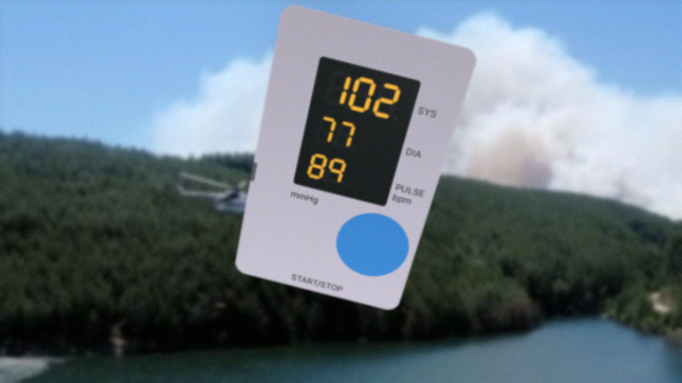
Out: 89
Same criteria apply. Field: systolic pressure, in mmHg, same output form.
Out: 102
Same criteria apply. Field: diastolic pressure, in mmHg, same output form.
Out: 77
